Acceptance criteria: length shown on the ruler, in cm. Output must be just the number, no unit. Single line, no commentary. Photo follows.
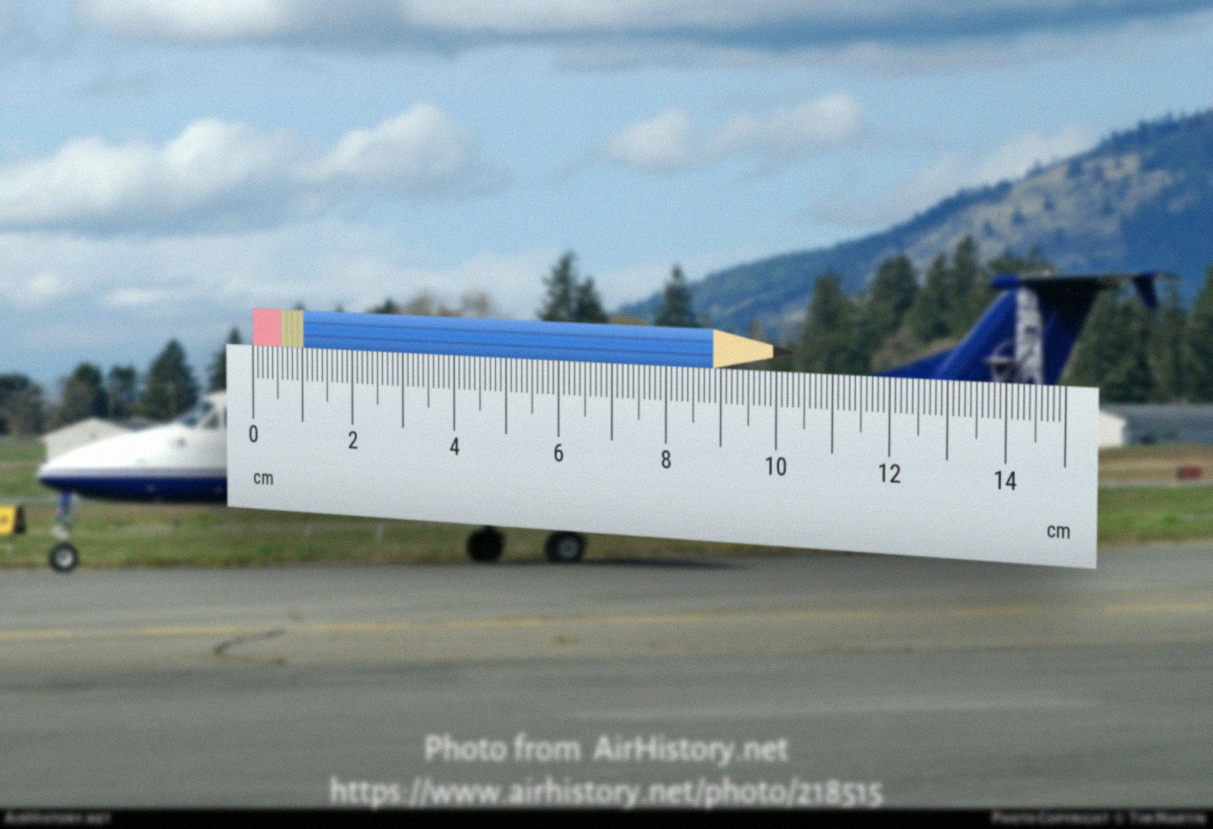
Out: 10.3
